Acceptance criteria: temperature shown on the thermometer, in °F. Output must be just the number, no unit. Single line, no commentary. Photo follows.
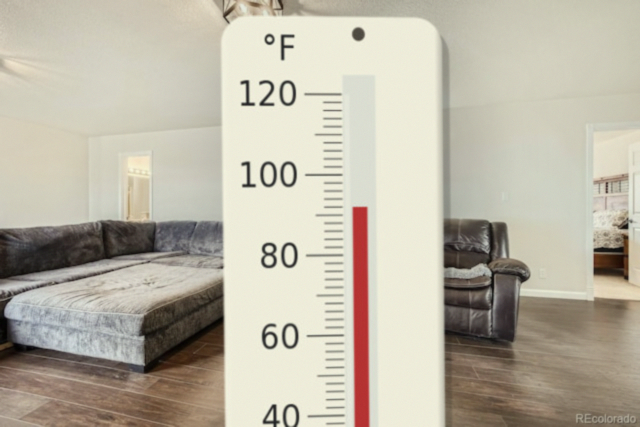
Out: 92
